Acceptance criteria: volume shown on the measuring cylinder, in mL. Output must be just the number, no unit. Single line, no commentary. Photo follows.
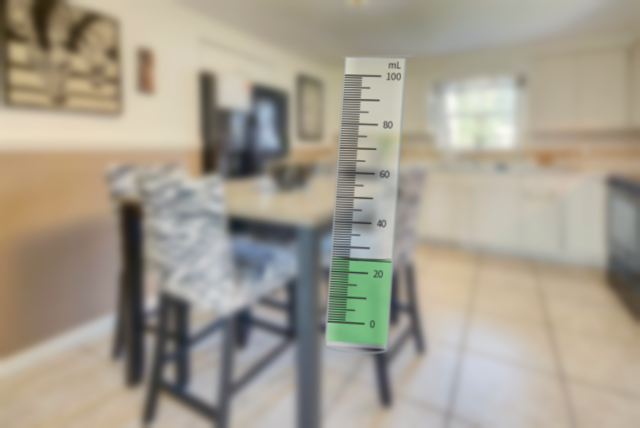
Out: 25
